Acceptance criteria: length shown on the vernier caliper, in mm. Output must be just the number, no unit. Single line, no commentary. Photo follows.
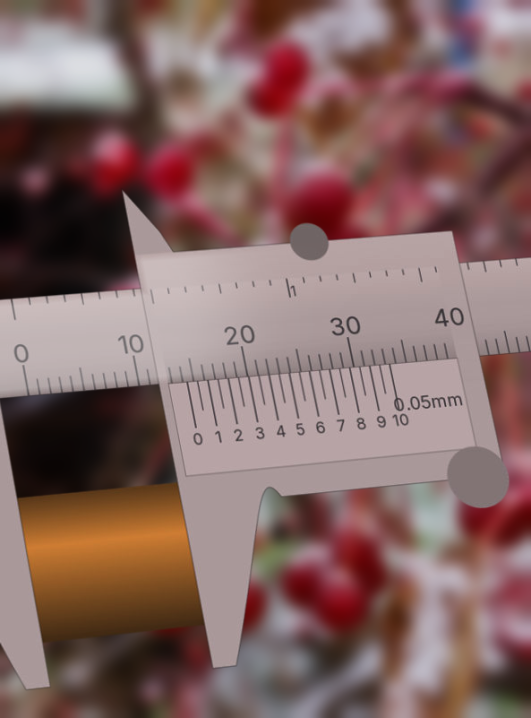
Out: 14.4
